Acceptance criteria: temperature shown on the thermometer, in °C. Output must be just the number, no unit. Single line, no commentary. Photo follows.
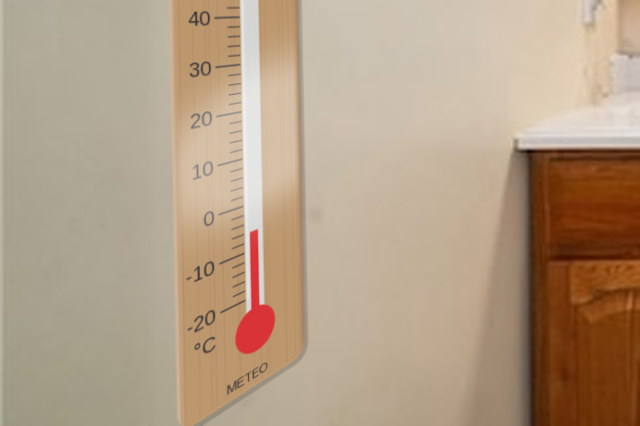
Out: -6
